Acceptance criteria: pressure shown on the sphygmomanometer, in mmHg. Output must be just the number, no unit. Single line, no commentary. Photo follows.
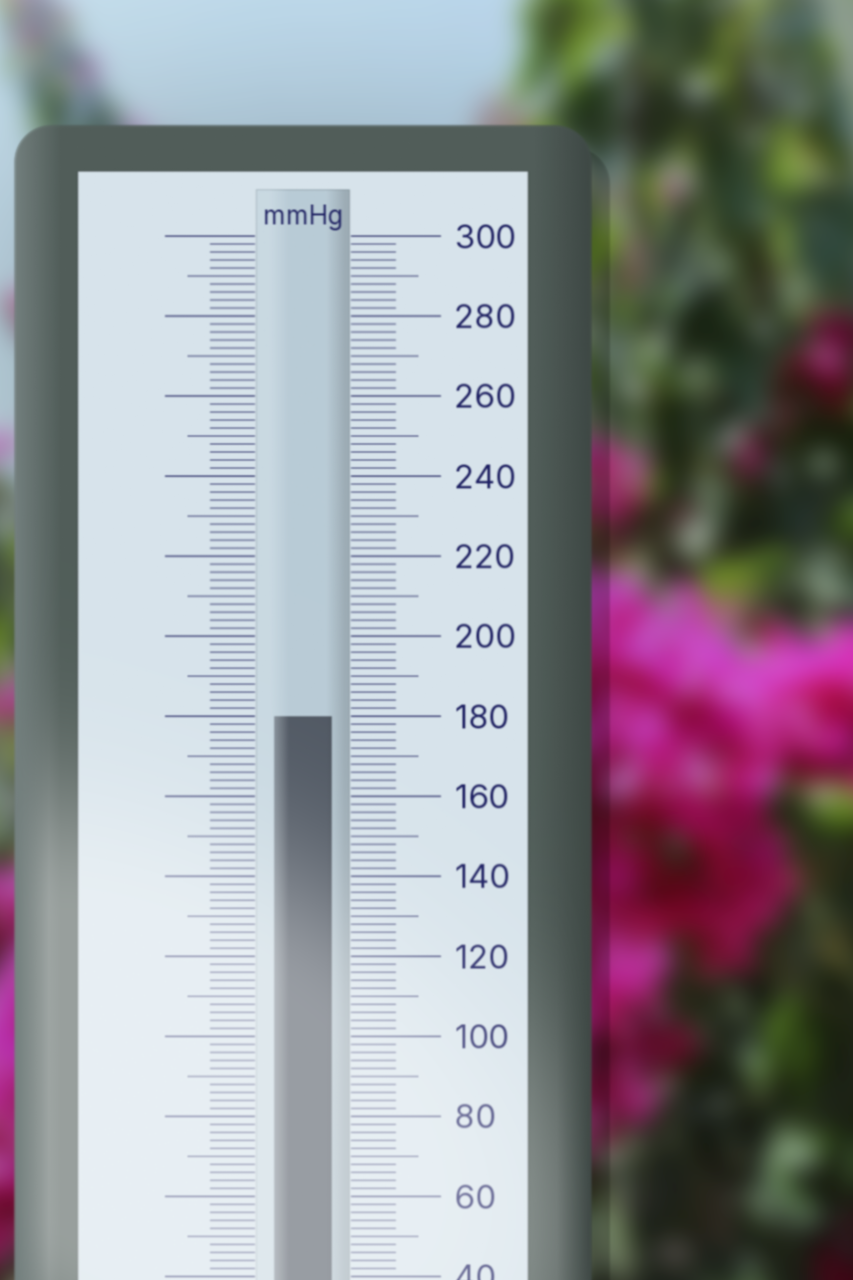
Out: 180
